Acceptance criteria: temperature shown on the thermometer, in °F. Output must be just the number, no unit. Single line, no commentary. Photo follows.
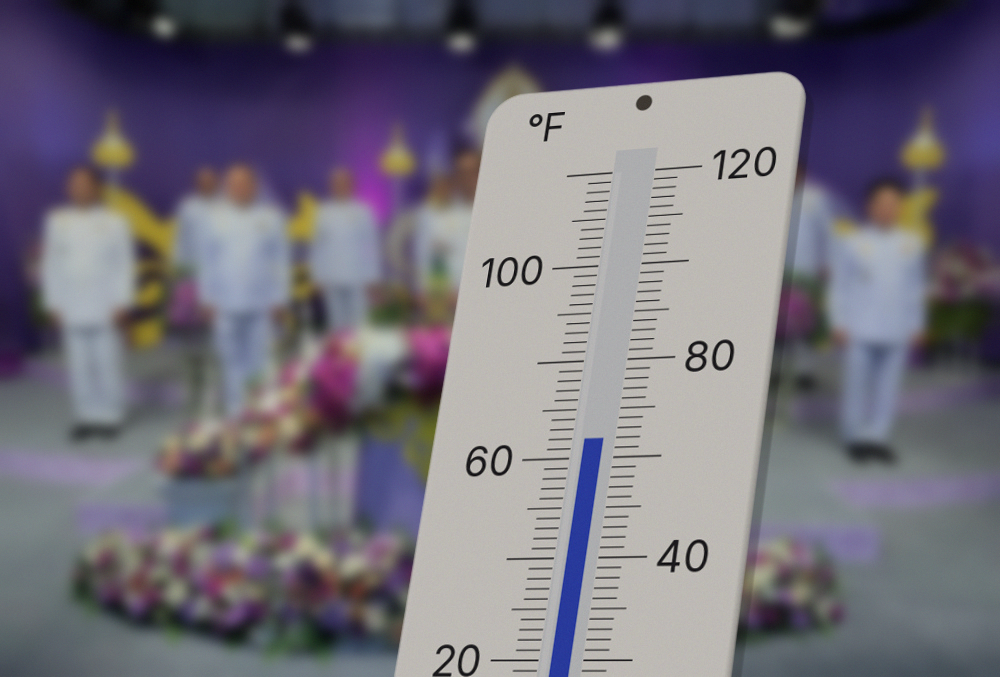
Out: 64
